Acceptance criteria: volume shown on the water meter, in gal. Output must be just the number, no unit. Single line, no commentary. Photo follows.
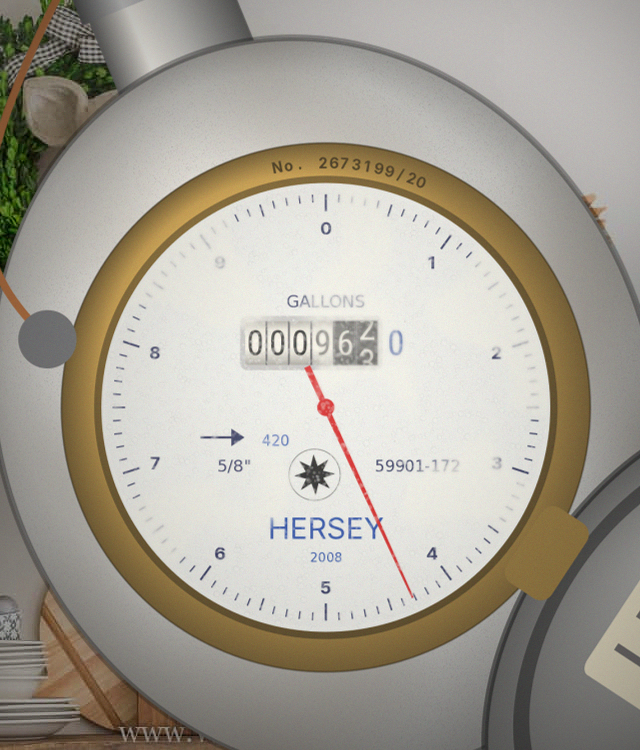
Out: 9624.3
